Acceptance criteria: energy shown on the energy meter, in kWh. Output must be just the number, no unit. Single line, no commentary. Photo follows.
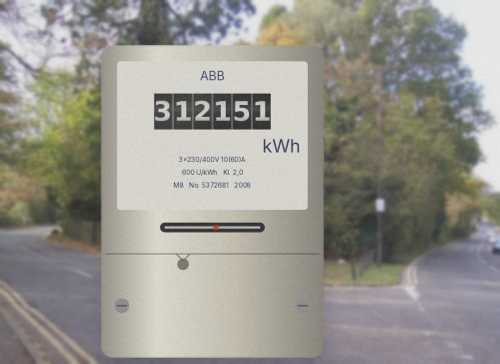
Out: 312151
